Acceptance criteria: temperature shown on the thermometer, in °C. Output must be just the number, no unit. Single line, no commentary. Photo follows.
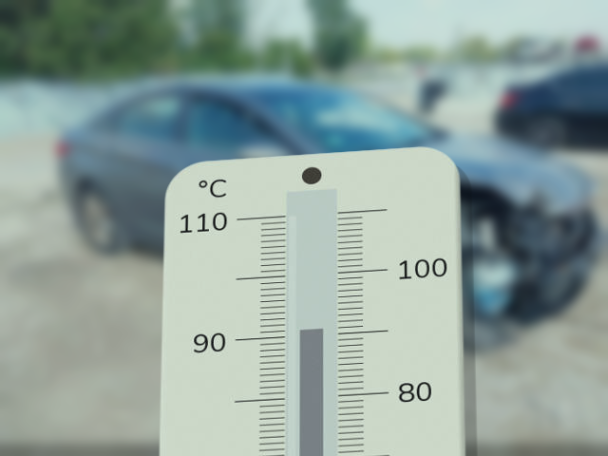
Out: 91
